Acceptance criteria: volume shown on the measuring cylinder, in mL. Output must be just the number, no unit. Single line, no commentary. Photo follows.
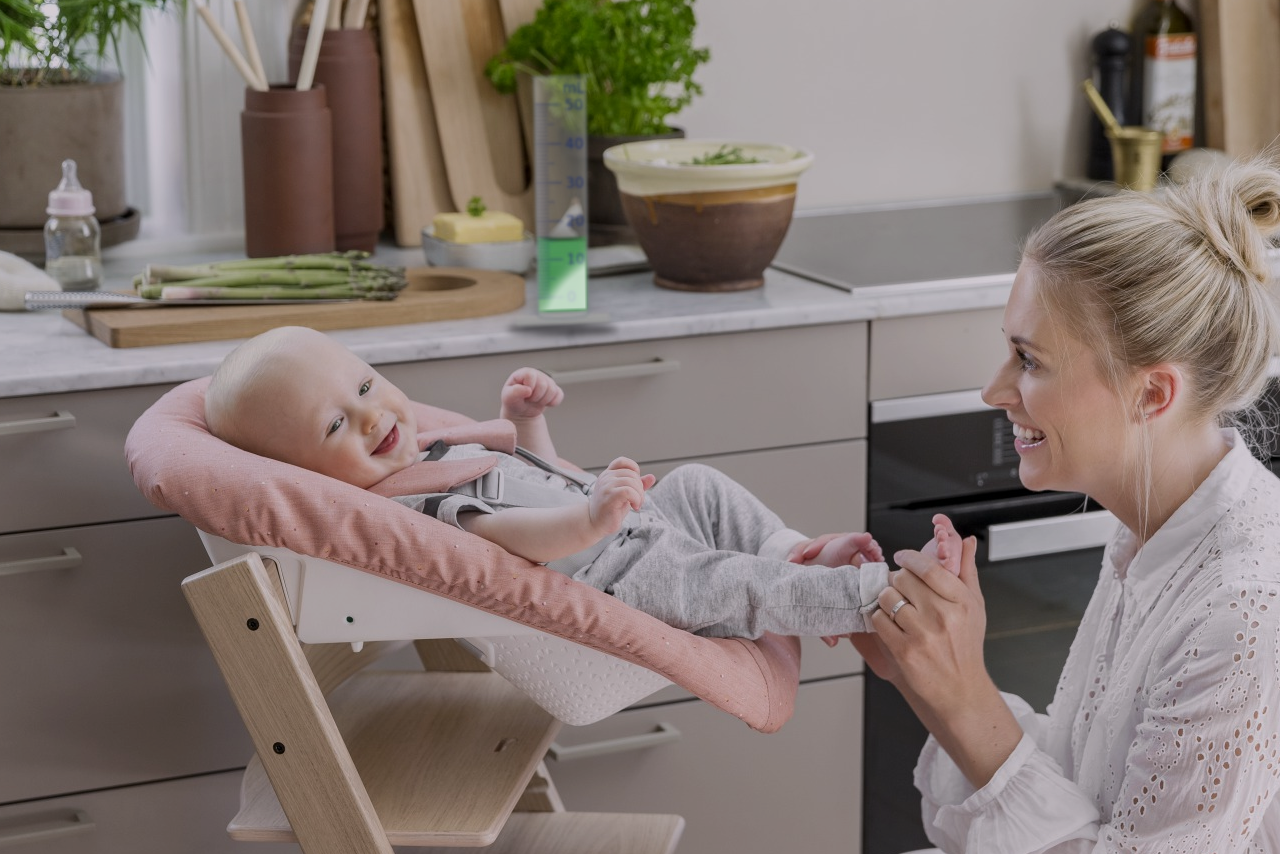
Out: 15
